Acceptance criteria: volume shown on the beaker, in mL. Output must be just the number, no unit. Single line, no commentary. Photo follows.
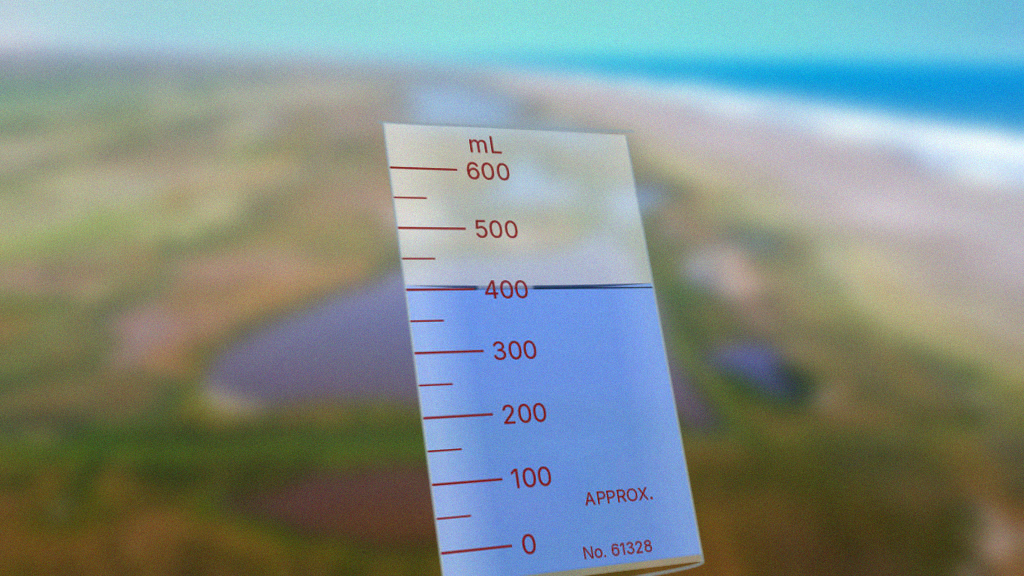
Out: 400
